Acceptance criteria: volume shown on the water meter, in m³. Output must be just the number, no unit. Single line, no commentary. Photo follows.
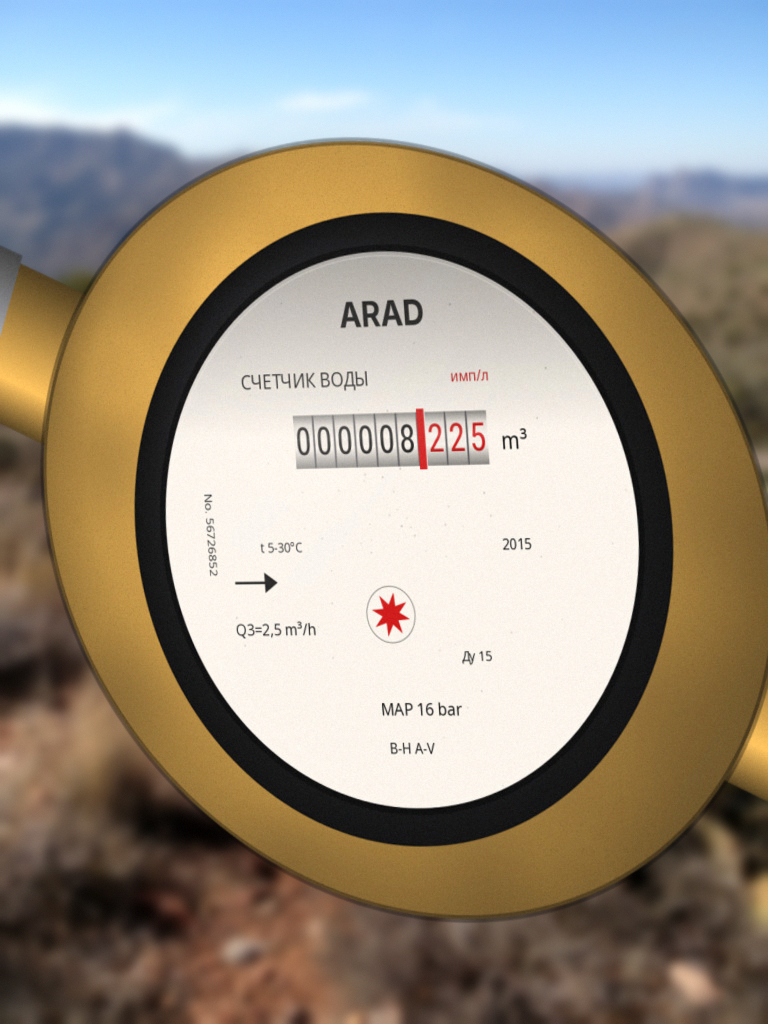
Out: 8.225
